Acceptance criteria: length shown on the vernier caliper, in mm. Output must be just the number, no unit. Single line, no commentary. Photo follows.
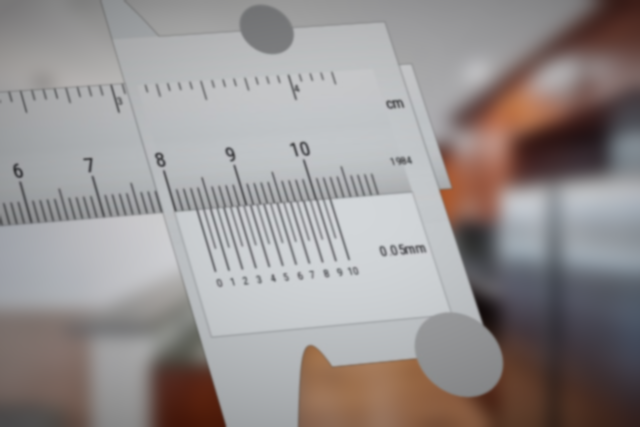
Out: 83.0
